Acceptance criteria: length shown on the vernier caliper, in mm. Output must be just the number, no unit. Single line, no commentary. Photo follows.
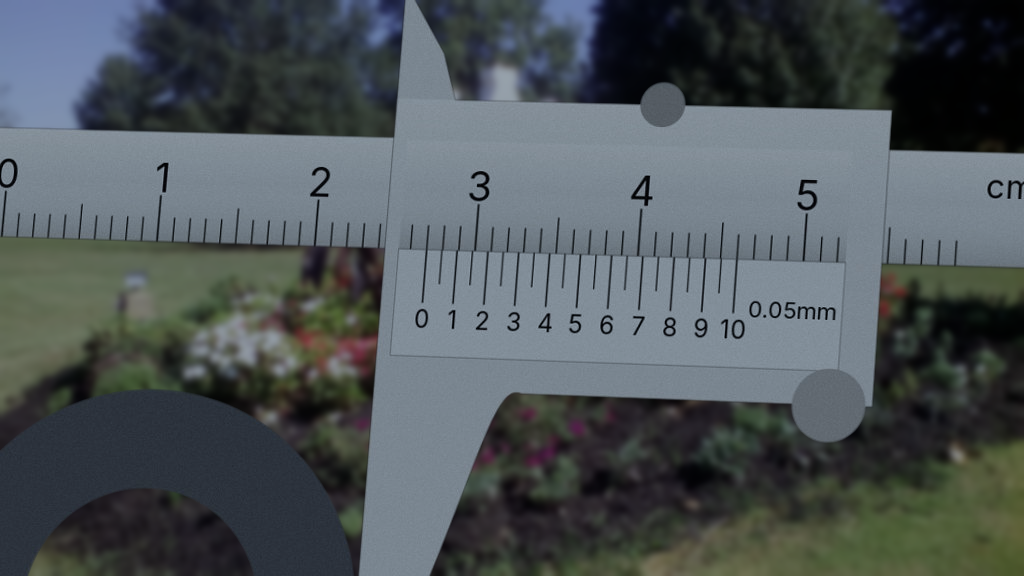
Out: 27.0
